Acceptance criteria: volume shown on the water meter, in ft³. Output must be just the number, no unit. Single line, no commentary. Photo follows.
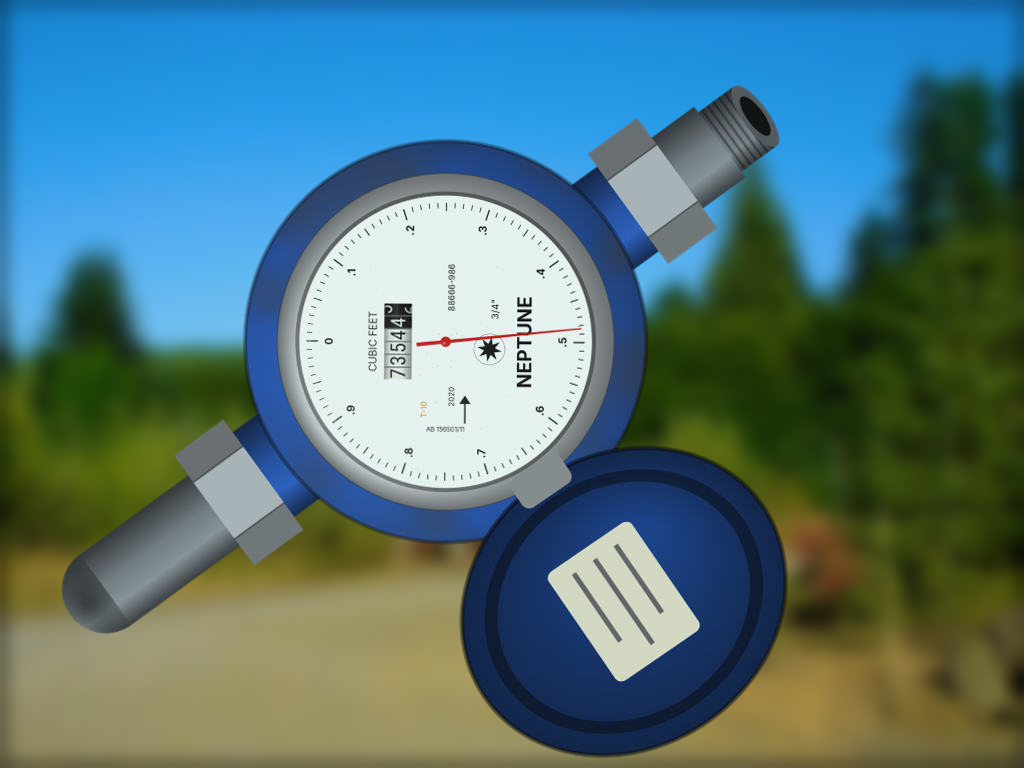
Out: 735445.48
